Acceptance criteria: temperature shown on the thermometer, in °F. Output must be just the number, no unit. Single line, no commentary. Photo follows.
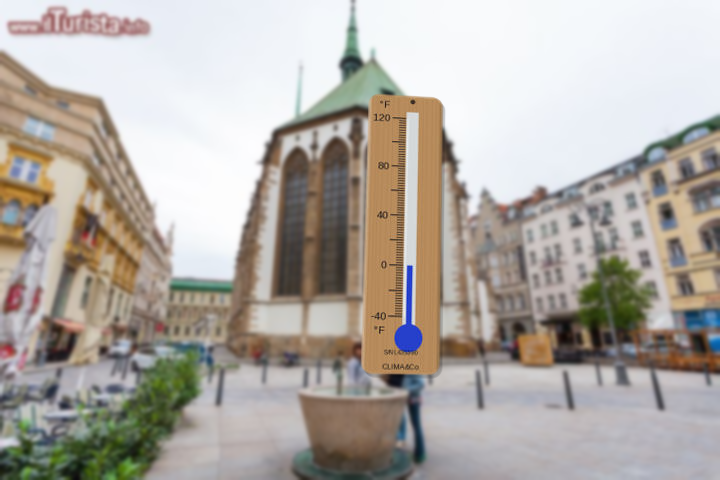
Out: 0
